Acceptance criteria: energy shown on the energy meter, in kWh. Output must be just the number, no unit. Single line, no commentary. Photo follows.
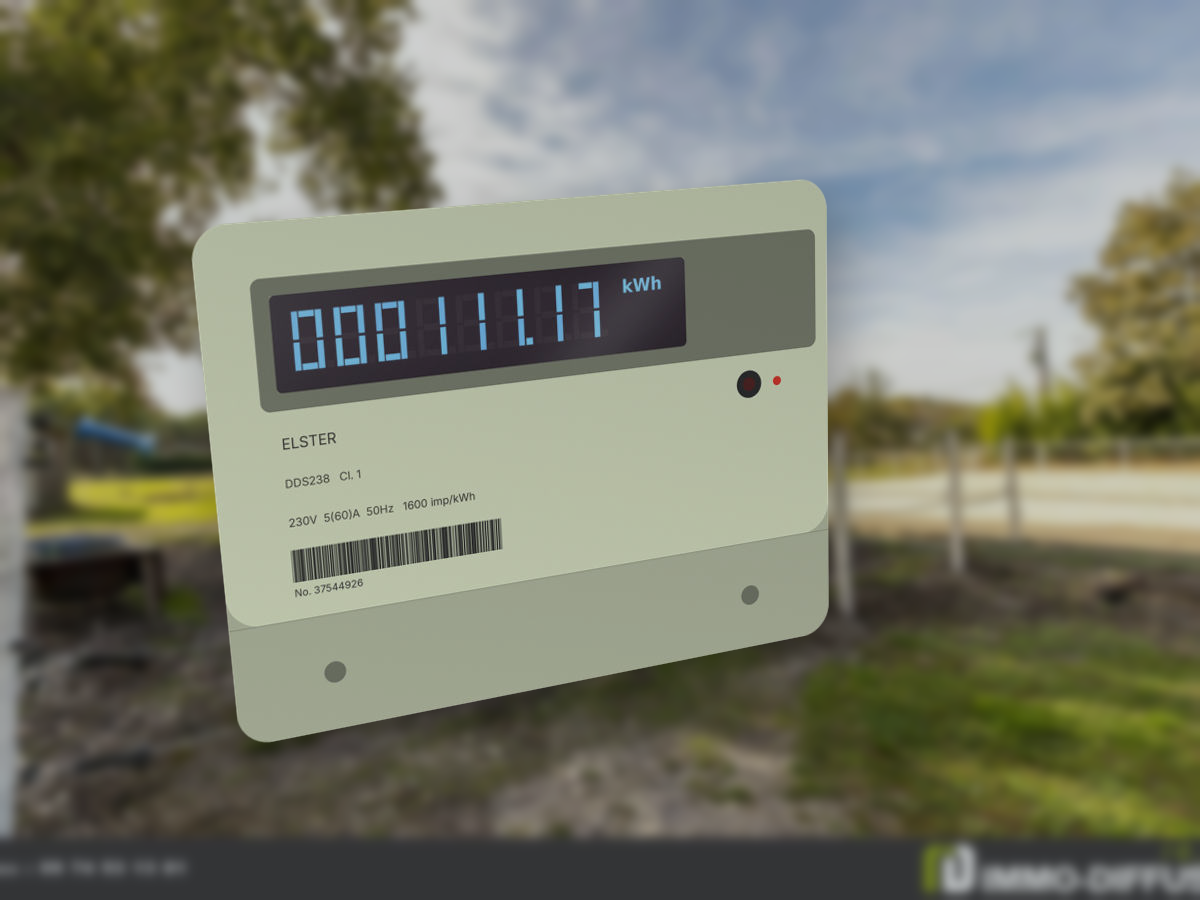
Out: 111.17
